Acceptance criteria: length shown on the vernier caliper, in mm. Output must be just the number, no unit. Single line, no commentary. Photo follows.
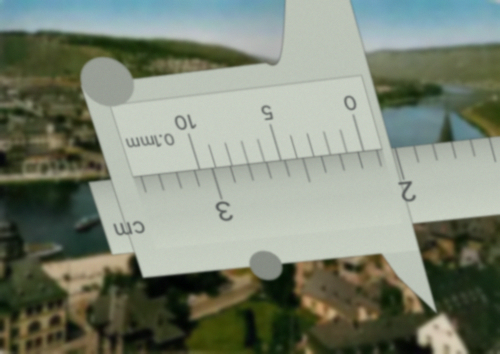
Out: 21.7
